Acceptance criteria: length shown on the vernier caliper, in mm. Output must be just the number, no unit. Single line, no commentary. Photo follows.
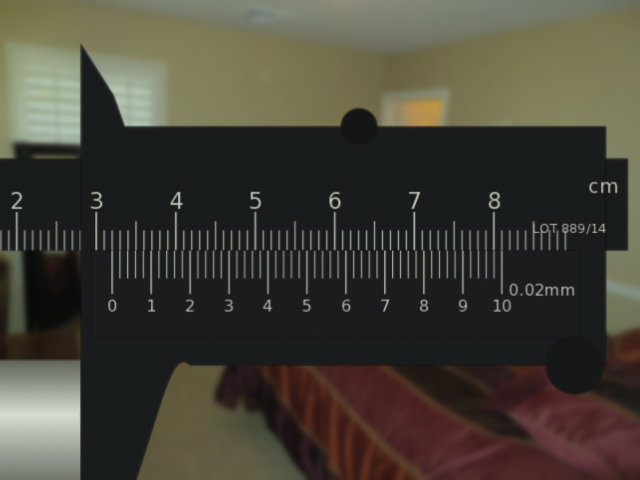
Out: 32.0
